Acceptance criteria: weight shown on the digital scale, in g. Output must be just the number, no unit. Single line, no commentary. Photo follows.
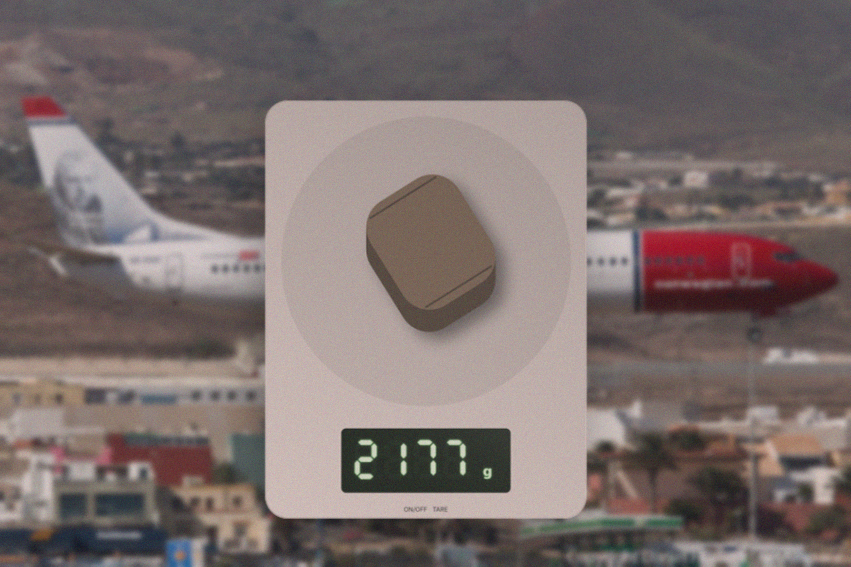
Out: 2177
